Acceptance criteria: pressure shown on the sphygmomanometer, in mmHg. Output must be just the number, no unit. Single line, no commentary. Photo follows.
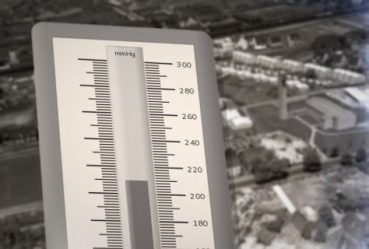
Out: 210
